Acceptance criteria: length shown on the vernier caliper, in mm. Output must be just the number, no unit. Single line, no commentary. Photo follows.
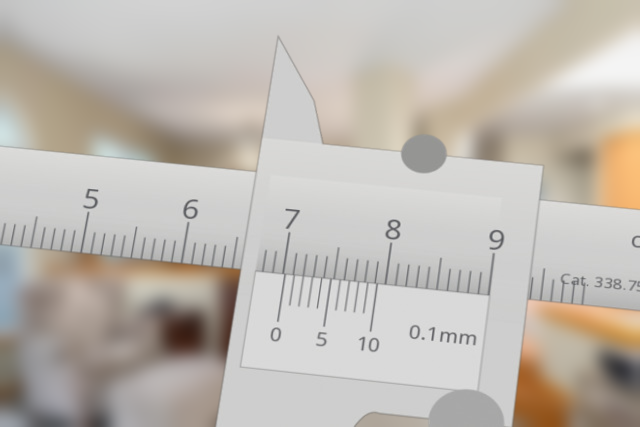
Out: 70.2
